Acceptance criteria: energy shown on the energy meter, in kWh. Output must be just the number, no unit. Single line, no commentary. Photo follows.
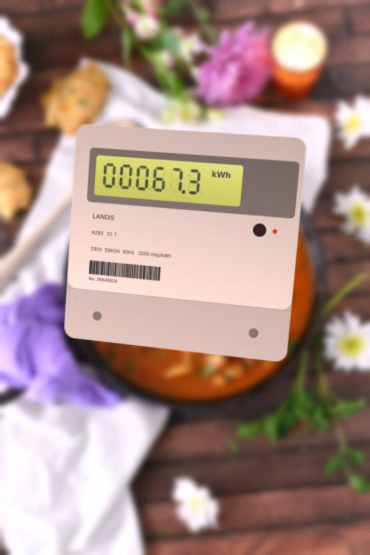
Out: 67.3
